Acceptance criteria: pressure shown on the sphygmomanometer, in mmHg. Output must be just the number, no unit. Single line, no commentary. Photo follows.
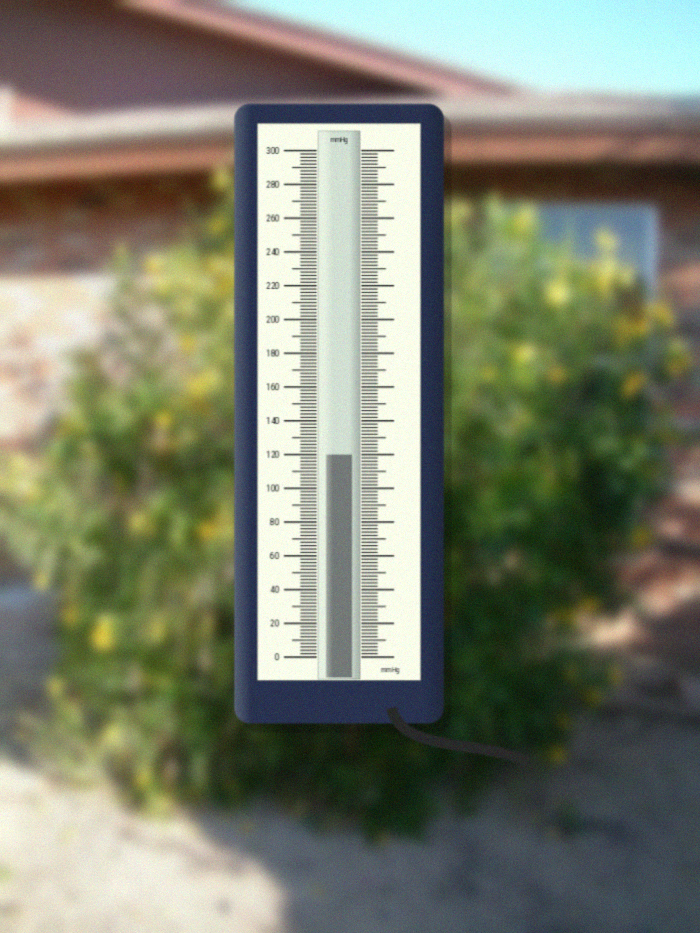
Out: 120
